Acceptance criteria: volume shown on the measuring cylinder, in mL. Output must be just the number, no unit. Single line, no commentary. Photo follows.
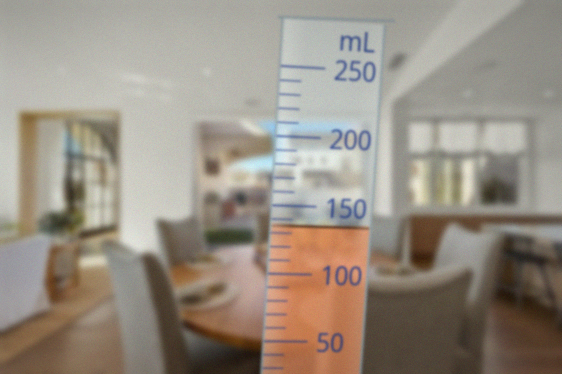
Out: 135
